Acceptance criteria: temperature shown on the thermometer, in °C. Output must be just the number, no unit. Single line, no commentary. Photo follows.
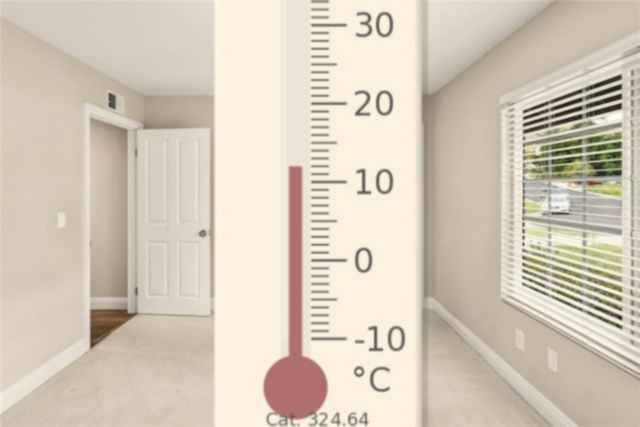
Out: 12
